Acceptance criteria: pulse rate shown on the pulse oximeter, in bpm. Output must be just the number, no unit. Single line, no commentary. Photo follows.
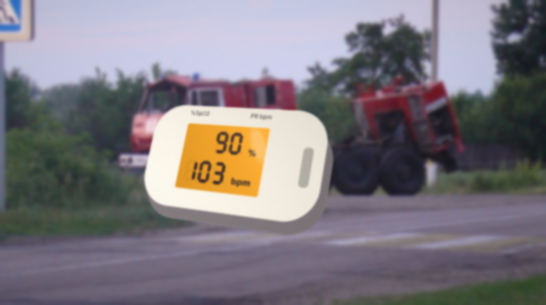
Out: 103
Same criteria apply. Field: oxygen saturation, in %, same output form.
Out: 90
